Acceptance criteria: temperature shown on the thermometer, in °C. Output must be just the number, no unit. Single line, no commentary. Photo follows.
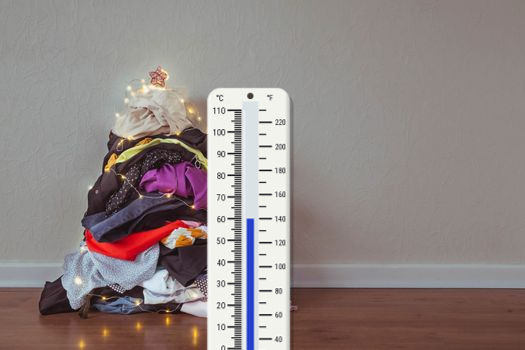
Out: 60
